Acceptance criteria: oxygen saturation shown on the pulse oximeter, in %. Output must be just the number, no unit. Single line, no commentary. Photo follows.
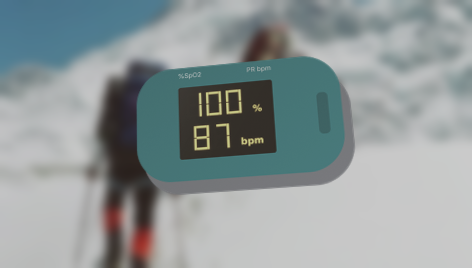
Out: 100
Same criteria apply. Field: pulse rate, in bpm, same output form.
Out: 87
